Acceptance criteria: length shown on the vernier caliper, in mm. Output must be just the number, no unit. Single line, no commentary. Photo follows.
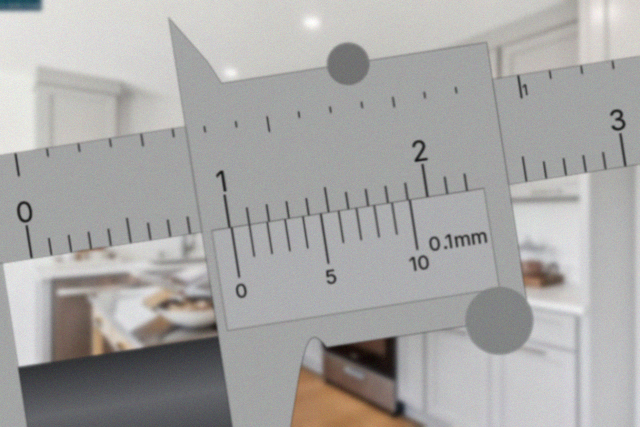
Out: 10.1
